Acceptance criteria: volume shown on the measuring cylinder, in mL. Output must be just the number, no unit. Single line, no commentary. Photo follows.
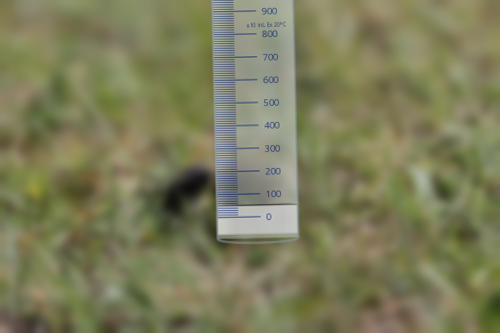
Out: 50
